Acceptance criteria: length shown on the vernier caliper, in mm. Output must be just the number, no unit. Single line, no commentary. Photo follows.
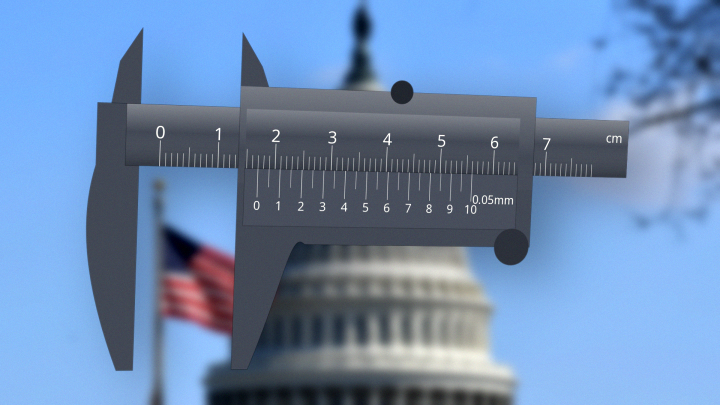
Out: 17.0
